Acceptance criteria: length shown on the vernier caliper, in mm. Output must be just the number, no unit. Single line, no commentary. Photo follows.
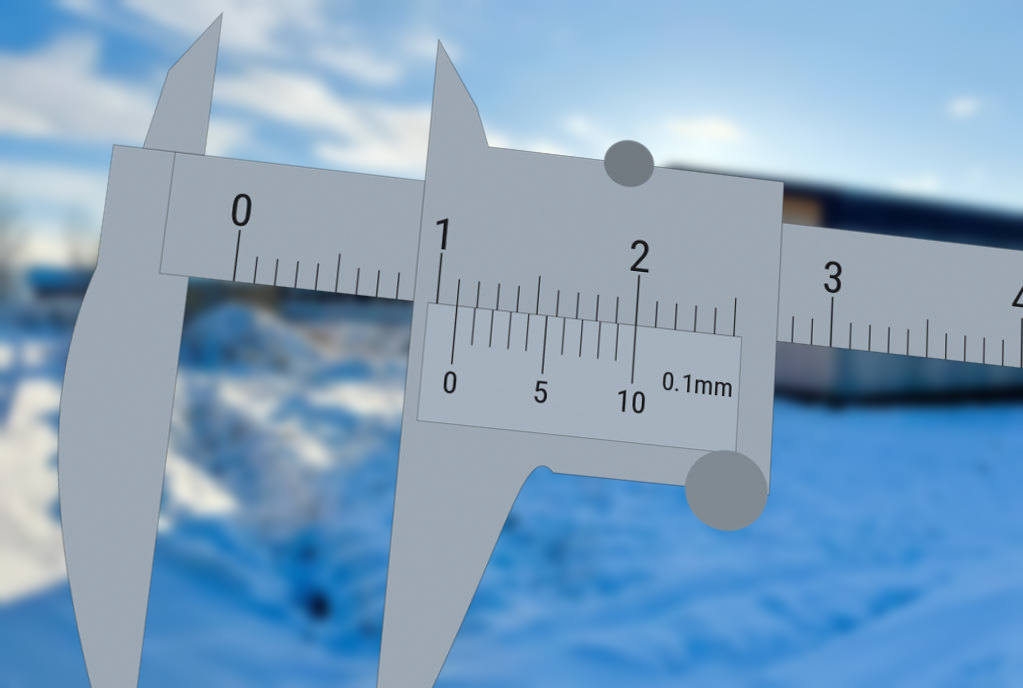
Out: 11.0
